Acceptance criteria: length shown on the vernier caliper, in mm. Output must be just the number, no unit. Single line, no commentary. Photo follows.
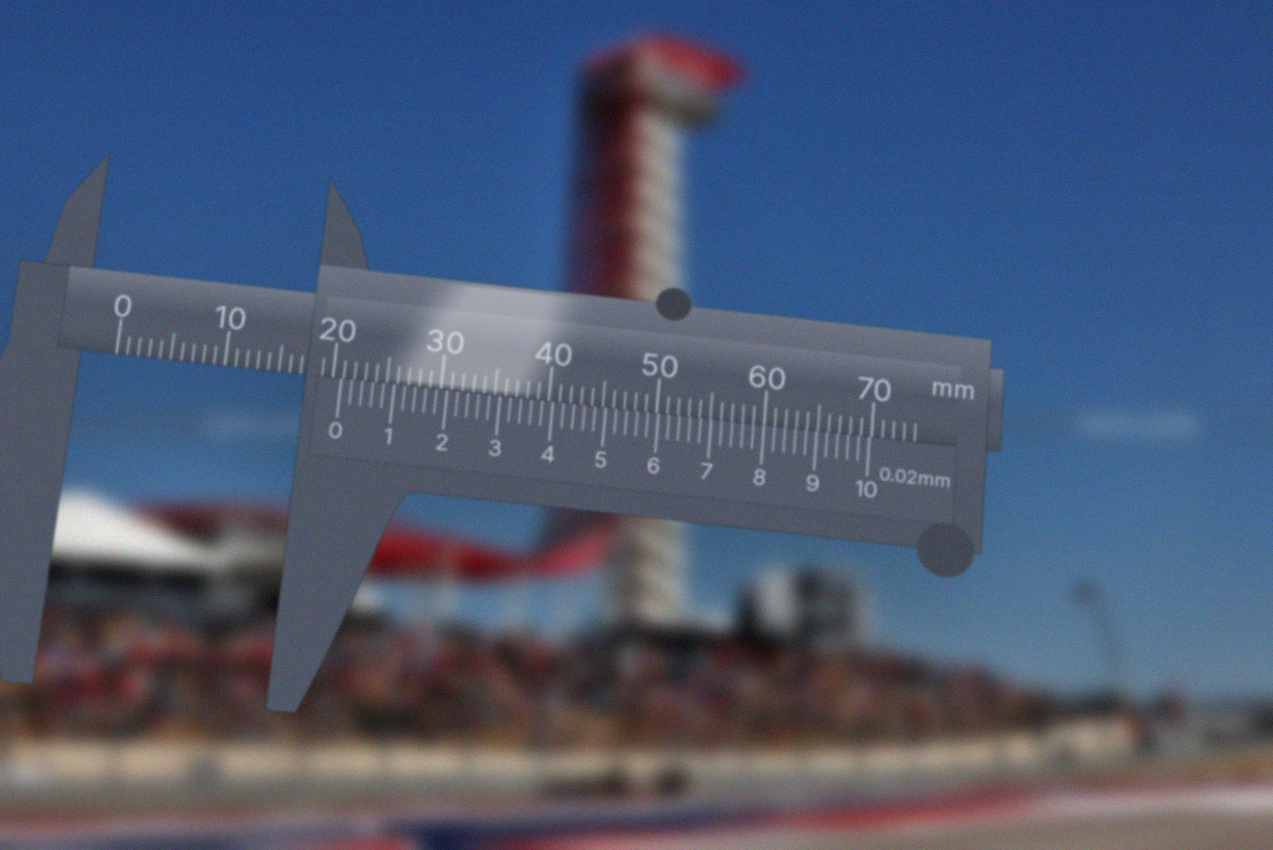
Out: 20.8
